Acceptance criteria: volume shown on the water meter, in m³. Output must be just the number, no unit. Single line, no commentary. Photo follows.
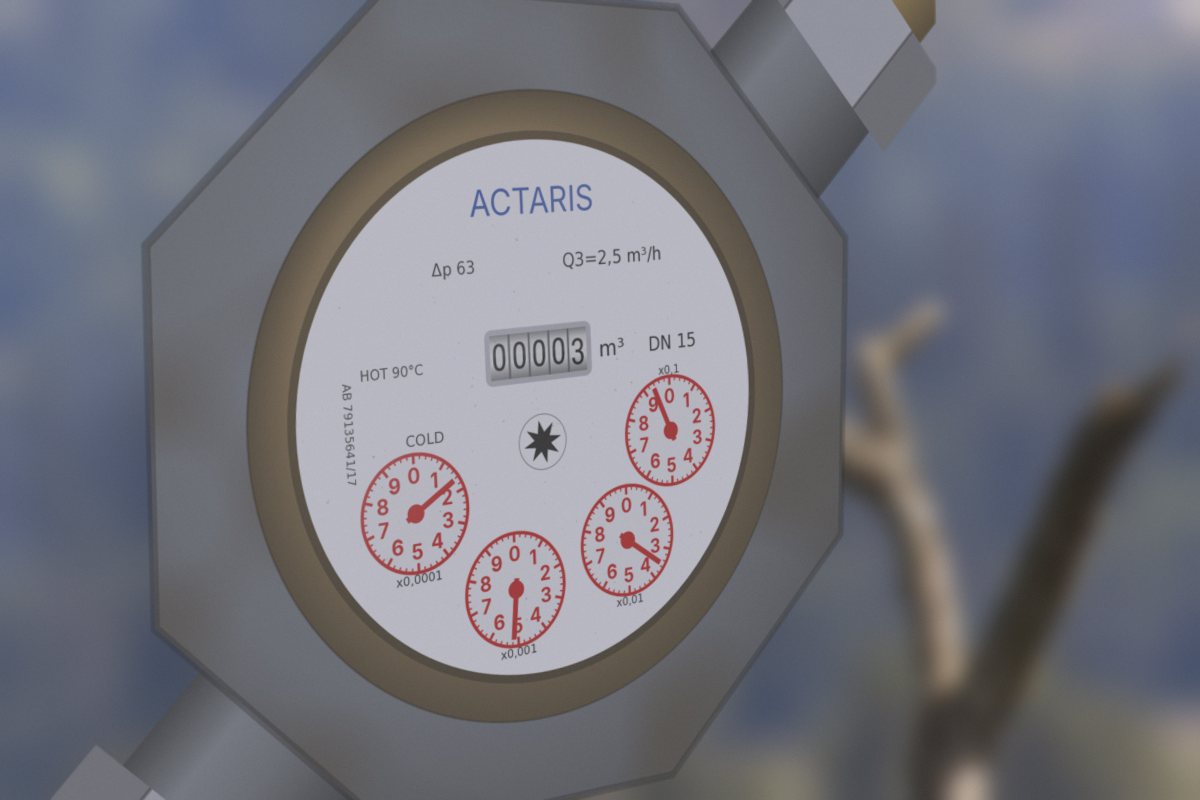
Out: 2.9351
